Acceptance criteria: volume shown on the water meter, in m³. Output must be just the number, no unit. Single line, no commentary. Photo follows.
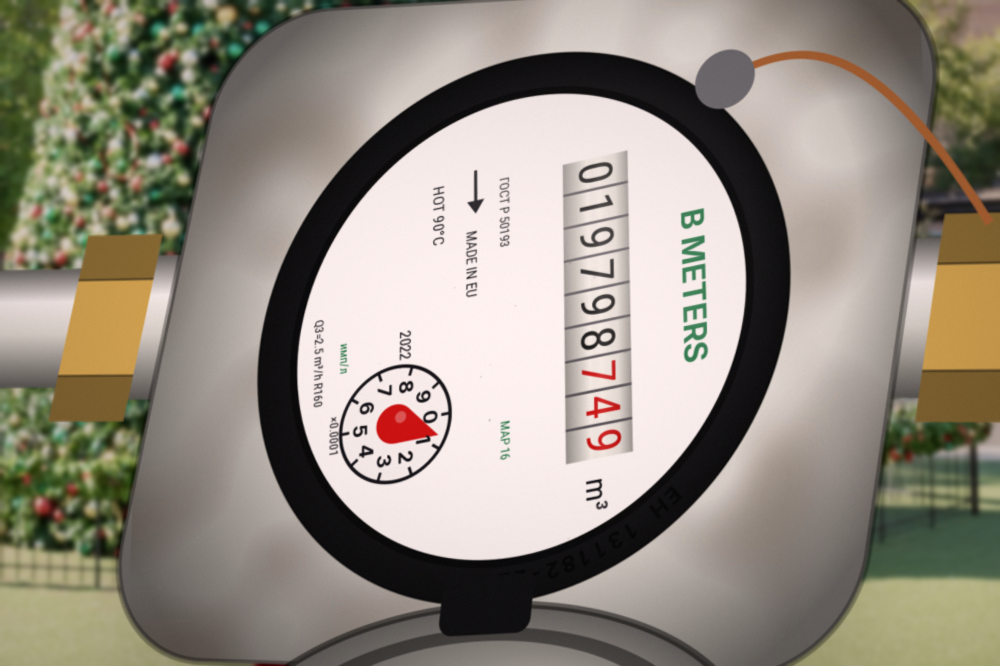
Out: 19798.7490
